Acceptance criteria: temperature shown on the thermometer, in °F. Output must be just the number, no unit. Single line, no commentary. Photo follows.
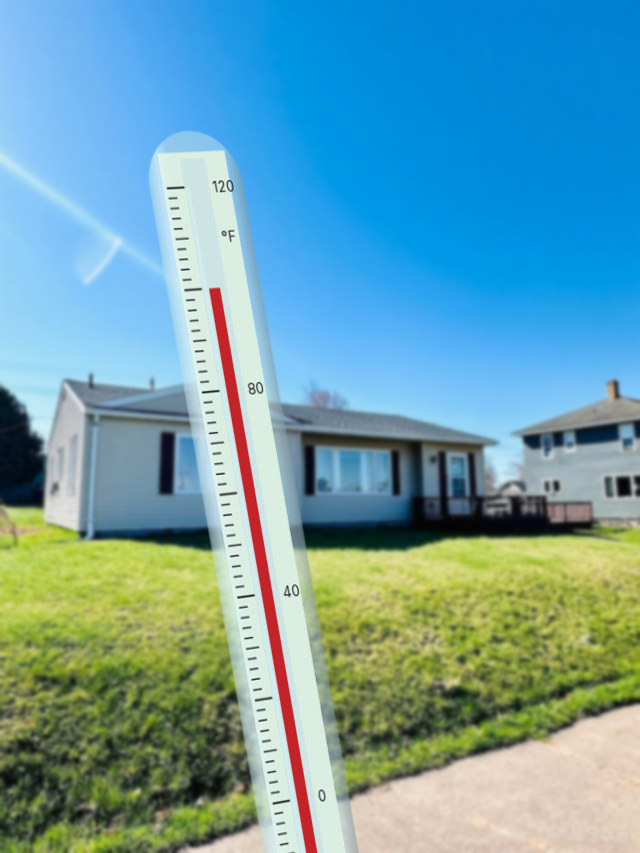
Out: 100
